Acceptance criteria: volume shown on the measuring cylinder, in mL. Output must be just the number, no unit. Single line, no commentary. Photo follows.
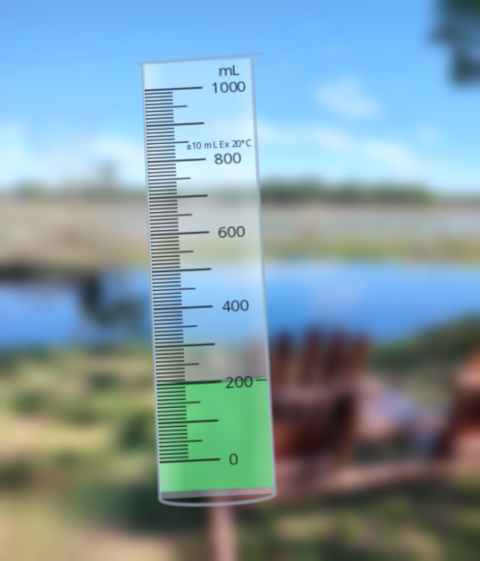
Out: 200
